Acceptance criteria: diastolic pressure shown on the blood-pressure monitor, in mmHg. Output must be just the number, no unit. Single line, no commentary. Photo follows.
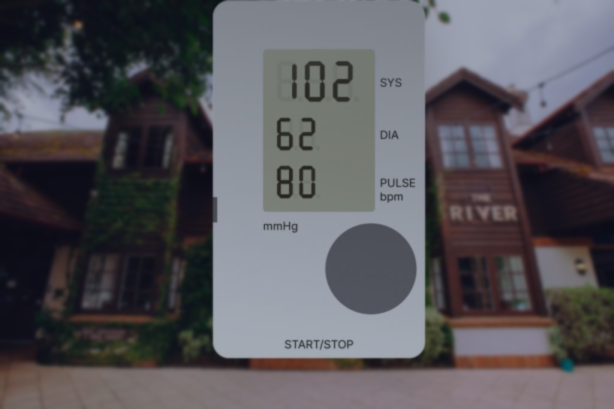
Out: 62
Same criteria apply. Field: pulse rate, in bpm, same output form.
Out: 80
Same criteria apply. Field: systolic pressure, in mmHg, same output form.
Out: 102
